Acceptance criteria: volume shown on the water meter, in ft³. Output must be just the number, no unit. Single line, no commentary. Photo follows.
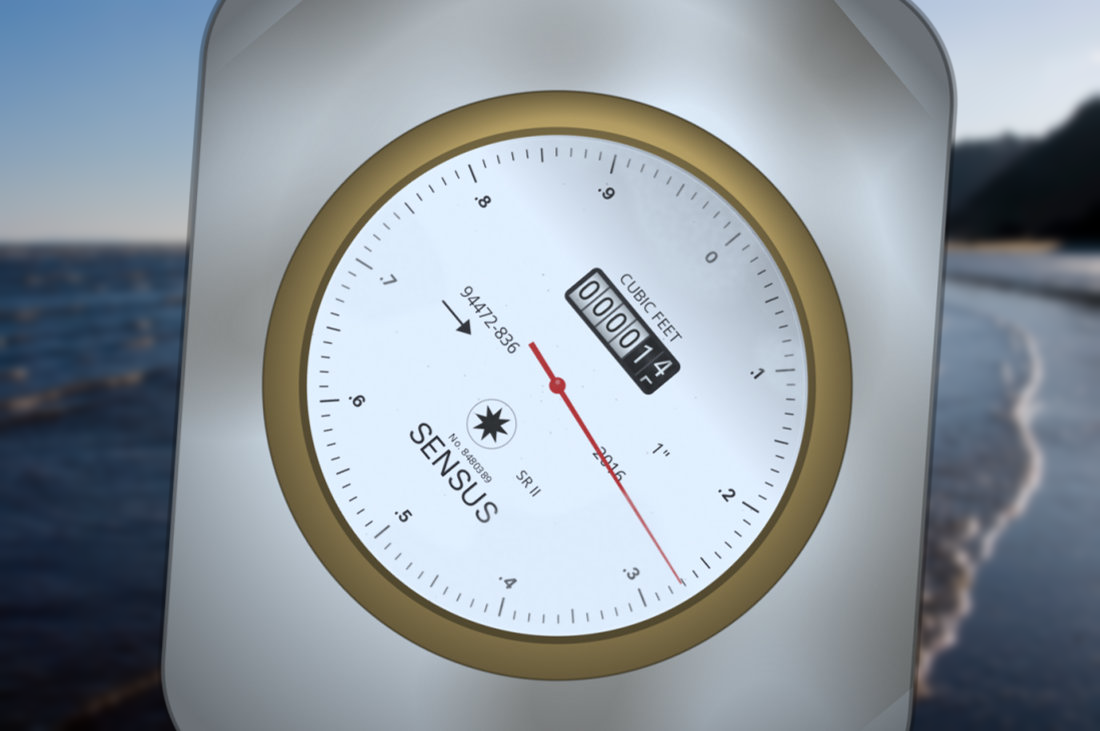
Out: 14.27
